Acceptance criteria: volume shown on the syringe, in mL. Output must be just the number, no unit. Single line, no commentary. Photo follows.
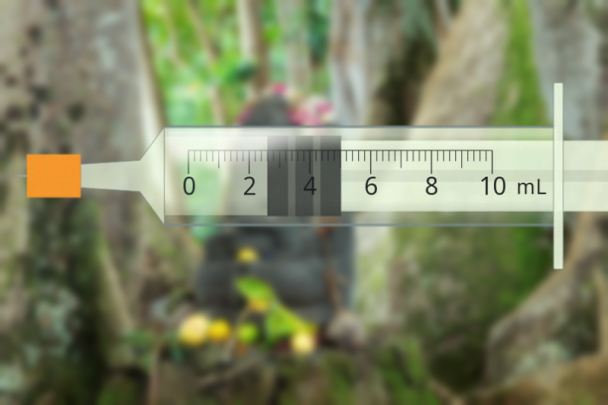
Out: 2.6
